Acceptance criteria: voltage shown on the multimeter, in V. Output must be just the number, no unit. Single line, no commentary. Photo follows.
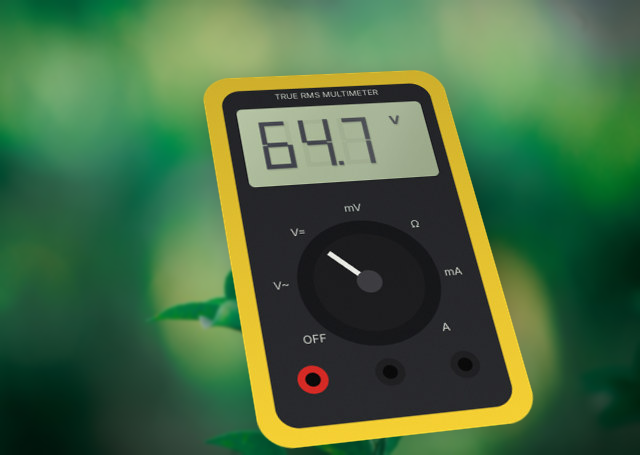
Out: 64.7
